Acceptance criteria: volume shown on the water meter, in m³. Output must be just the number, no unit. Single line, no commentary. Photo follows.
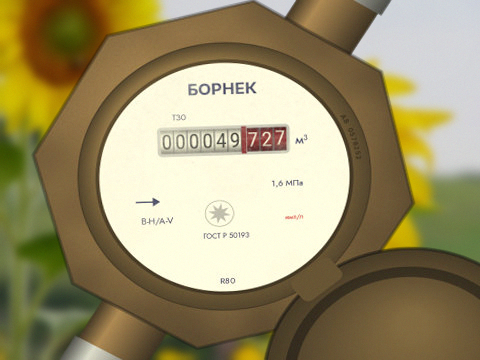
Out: 49.727
